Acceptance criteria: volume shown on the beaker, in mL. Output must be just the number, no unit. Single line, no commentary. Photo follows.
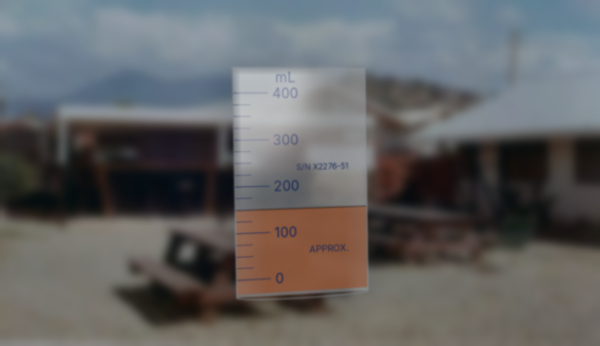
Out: 150
